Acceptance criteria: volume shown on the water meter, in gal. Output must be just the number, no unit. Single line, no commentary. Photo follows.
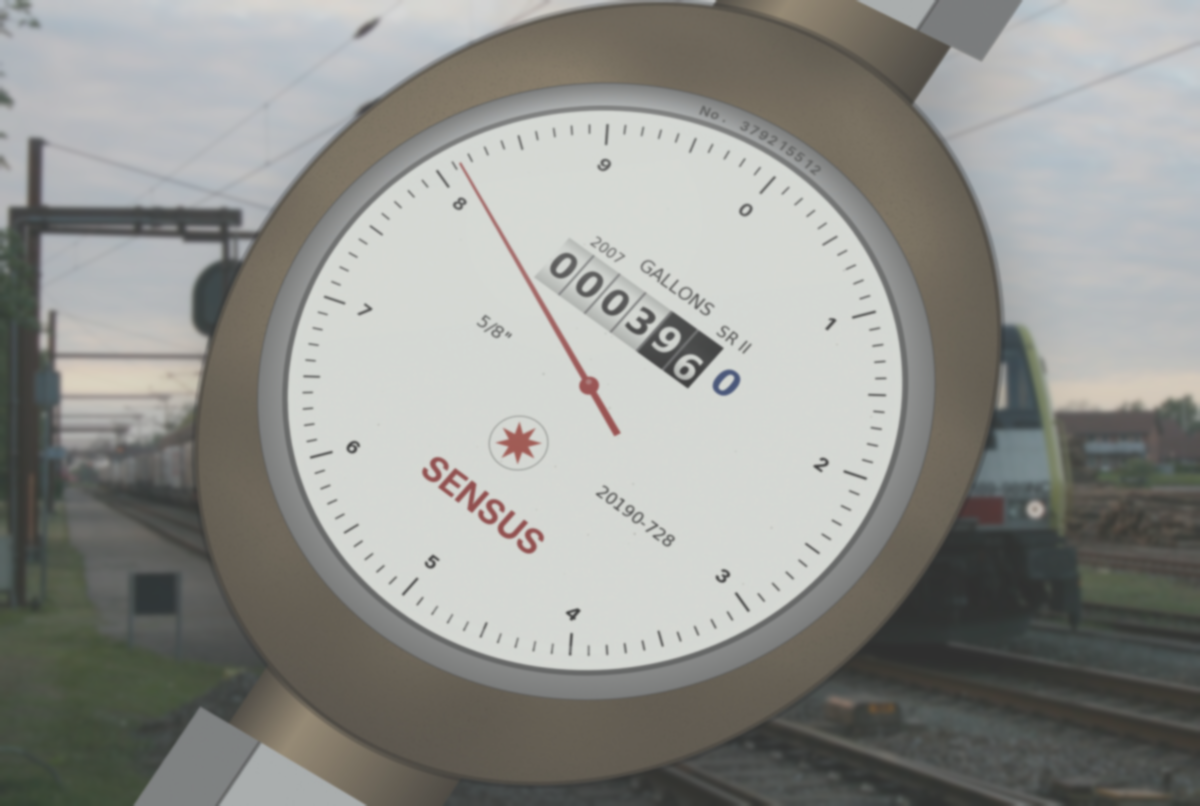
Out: 3958.1
